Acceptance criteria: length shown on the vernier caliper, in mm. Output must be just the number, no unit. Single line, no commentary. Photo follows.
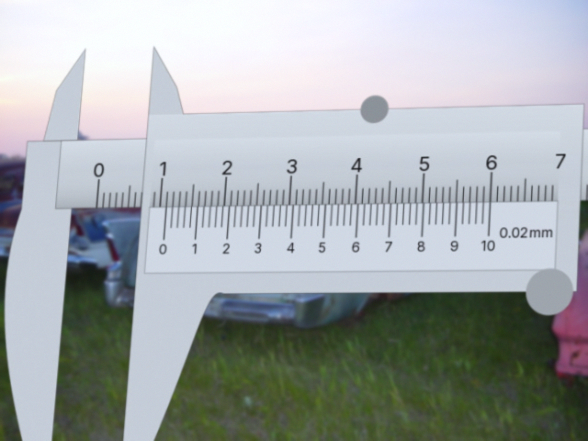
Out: 11.0
